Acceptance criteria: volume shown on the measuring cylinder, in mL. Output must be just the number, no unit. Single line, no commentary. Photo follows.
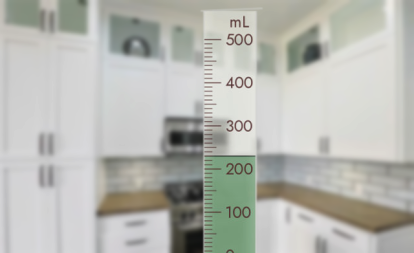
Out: 230
